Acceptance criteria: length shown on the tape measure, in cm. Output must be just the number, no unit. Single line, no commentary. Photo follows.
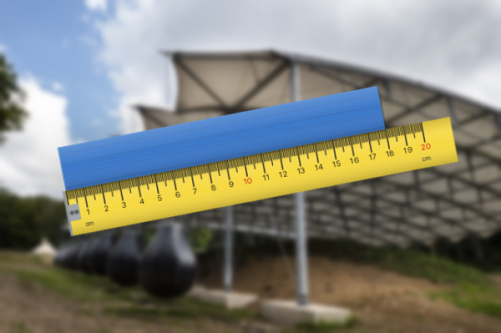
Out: 18
